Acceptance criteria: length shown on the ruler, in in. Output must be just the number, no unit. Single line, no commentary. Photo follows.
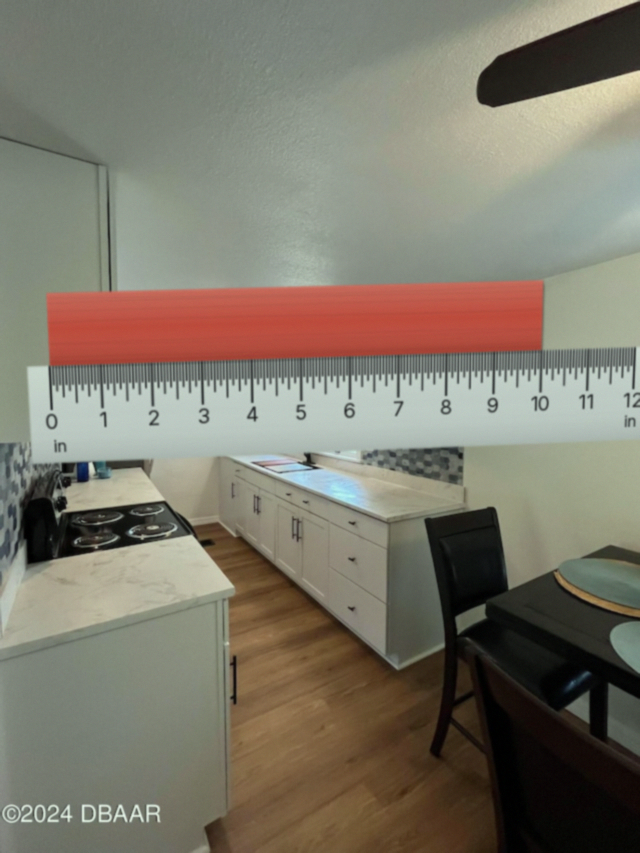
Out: 10
